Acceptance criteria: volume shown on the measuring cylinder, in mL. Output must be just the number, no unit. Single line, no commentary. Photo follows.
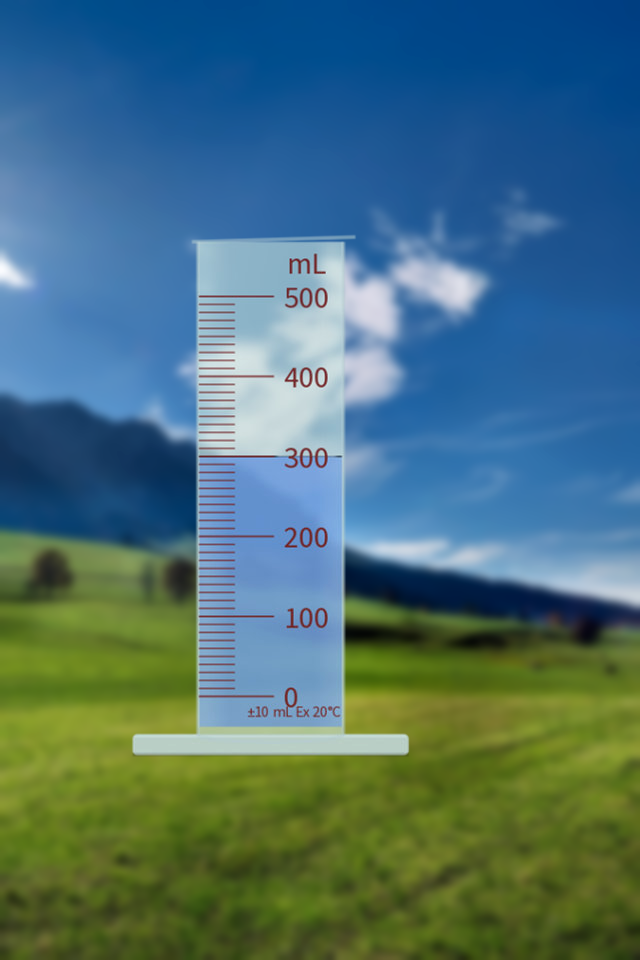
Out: 300
